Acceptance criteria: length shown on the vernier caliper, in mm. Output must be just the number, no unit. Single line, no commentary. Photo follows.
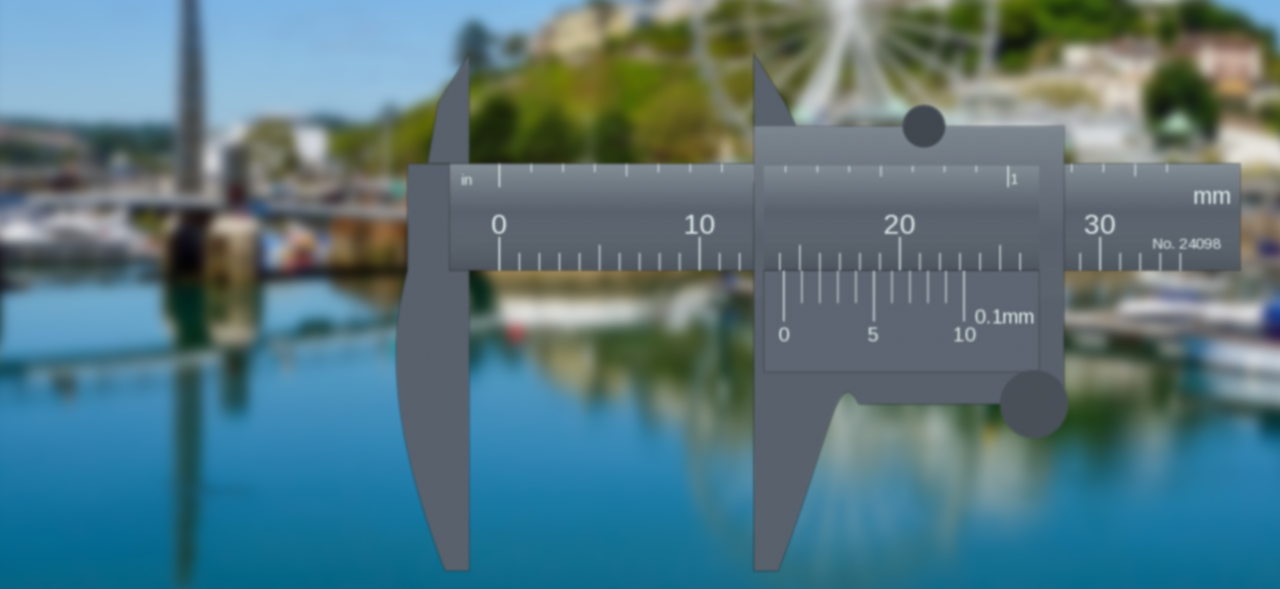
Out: 14.2
